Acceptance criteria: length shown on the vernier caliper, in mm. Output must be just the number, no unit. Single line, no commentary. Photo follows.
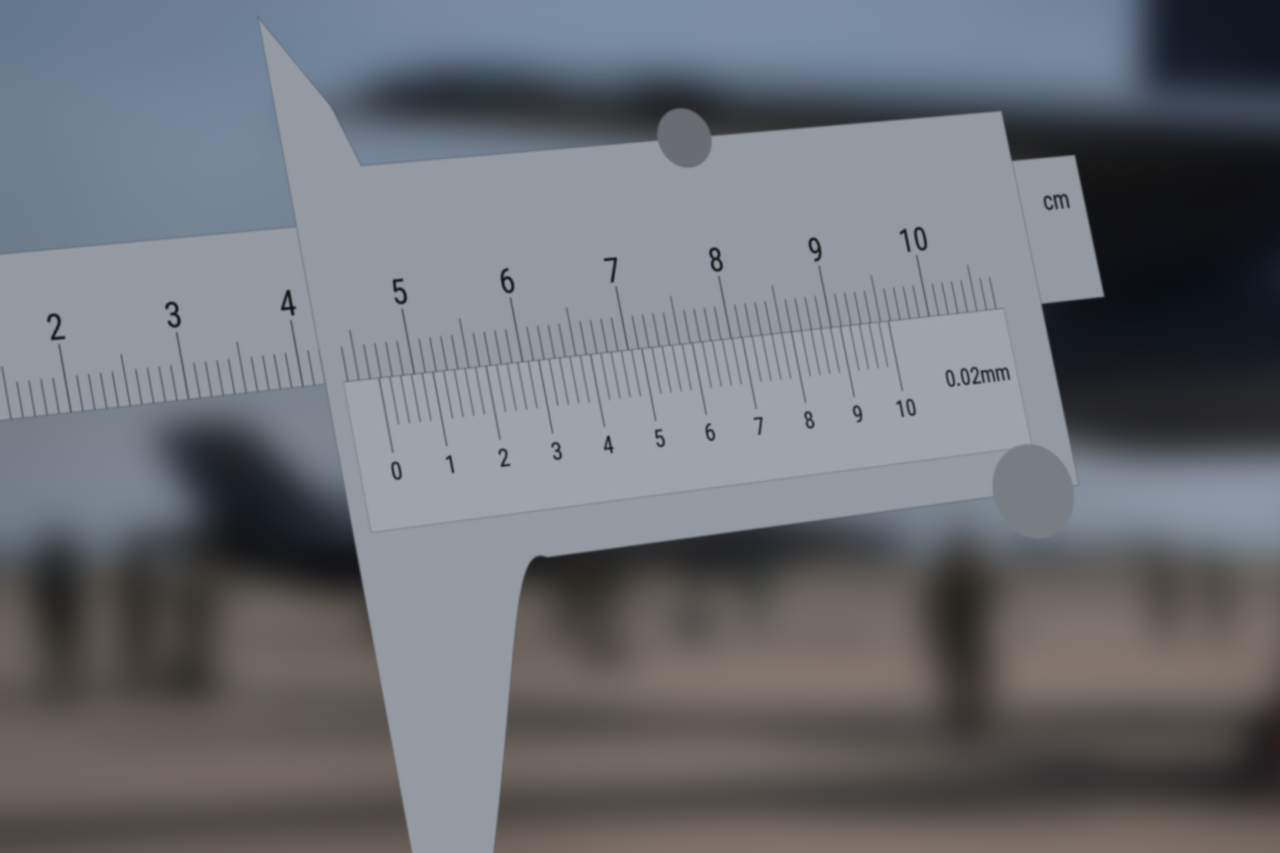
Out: 46.8
